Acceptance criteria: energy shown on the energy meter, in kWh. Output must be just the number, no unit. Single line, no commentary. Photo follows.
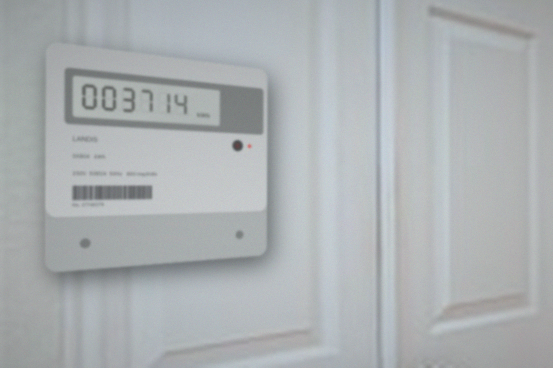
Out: 3714
